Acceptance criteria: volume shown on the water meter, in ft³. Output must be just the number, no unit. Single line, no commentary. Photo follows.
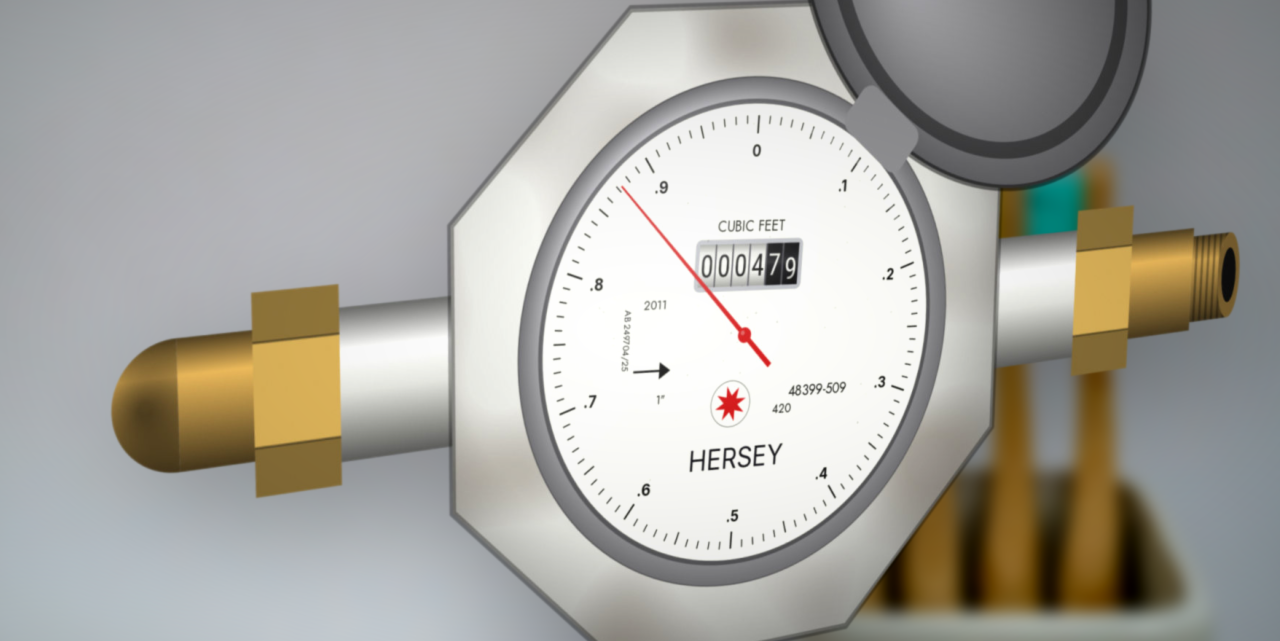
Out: 478.87
